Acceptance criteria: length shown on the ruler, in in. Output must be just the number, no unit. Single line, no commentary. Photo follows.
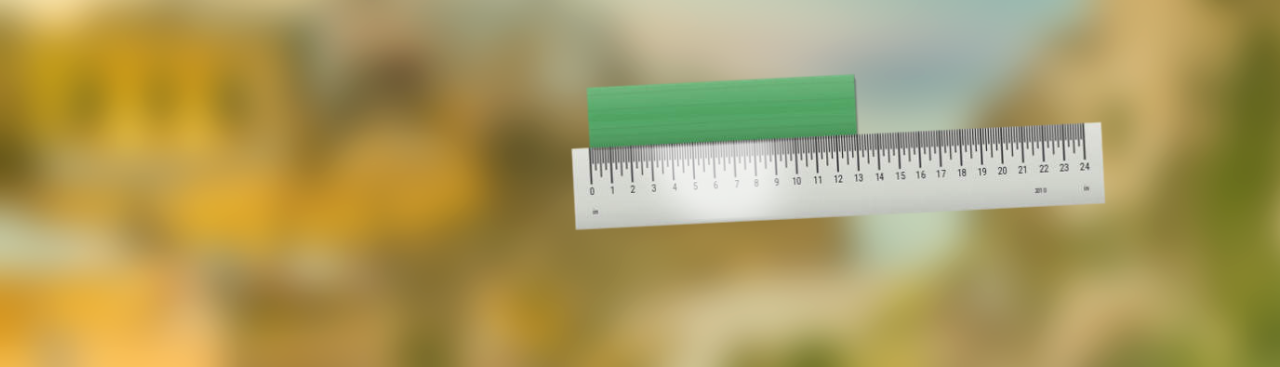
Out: 13
